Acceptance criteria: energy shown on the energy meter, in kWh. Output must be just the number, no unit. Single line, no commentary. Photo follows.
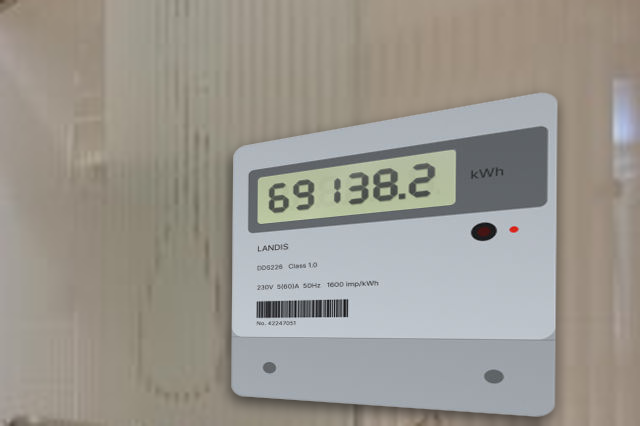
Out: 69138.2
